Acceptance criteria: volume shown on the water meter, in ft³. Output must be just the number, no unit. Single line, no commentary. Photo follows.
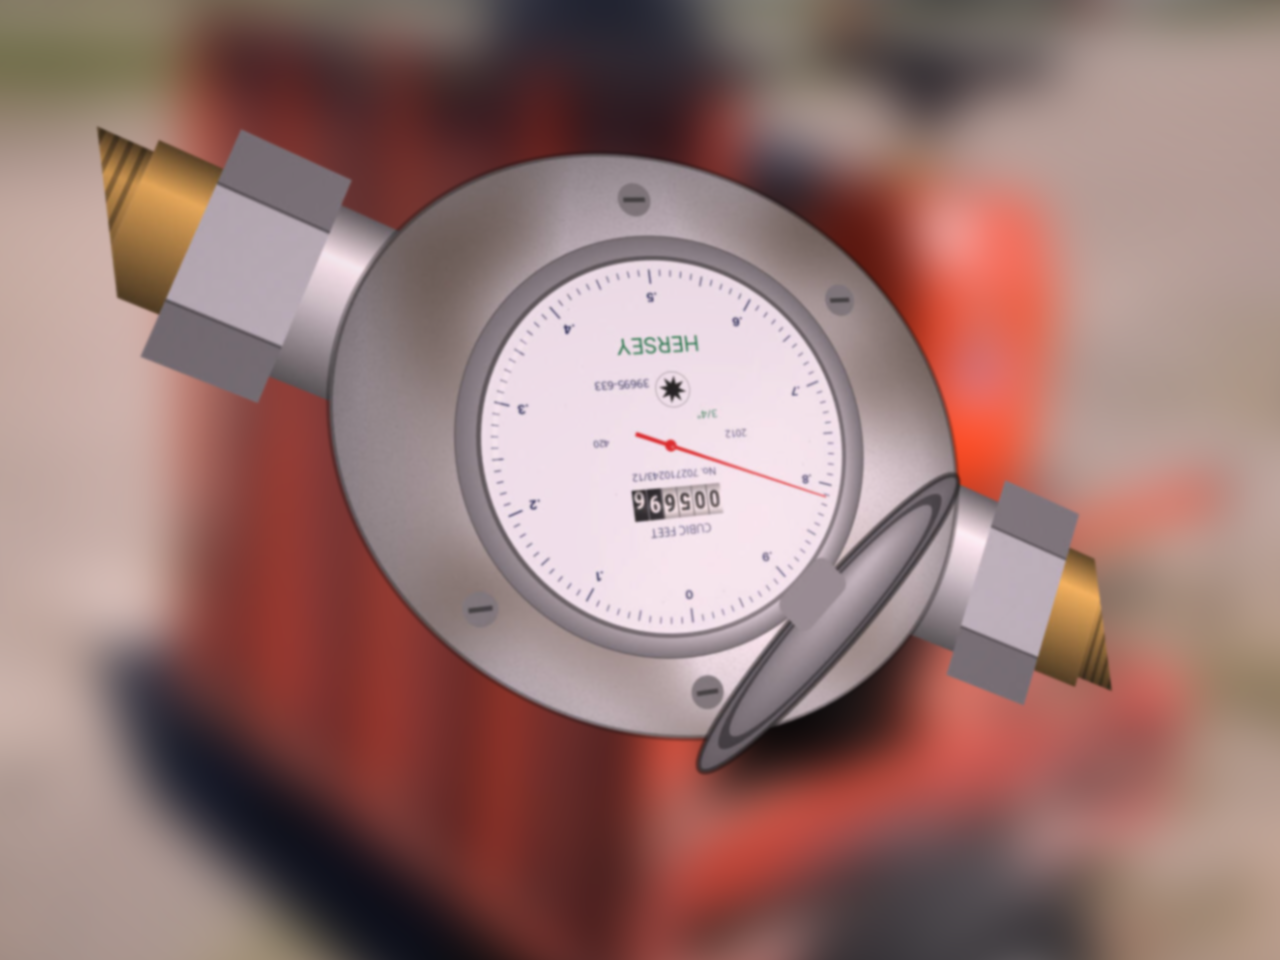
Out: 5695.81
